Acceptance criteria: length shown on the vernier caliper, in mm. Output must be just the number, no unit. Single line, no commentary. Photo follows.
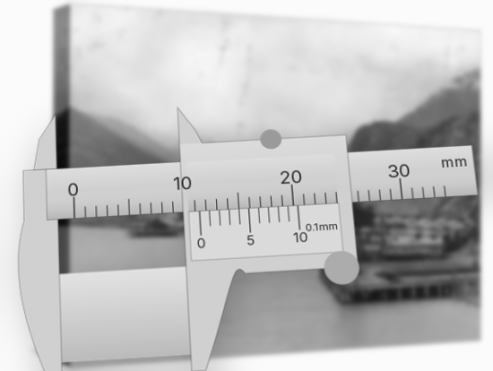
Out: 11.4
